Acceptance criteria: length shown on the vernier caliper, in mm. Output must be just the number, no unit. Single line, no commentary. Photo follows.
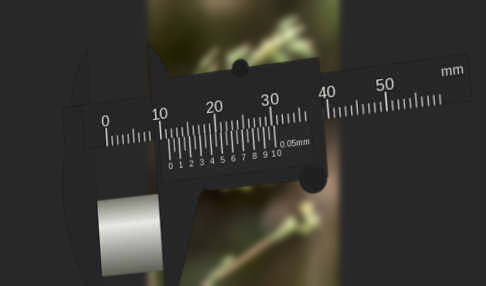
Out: 11.4
